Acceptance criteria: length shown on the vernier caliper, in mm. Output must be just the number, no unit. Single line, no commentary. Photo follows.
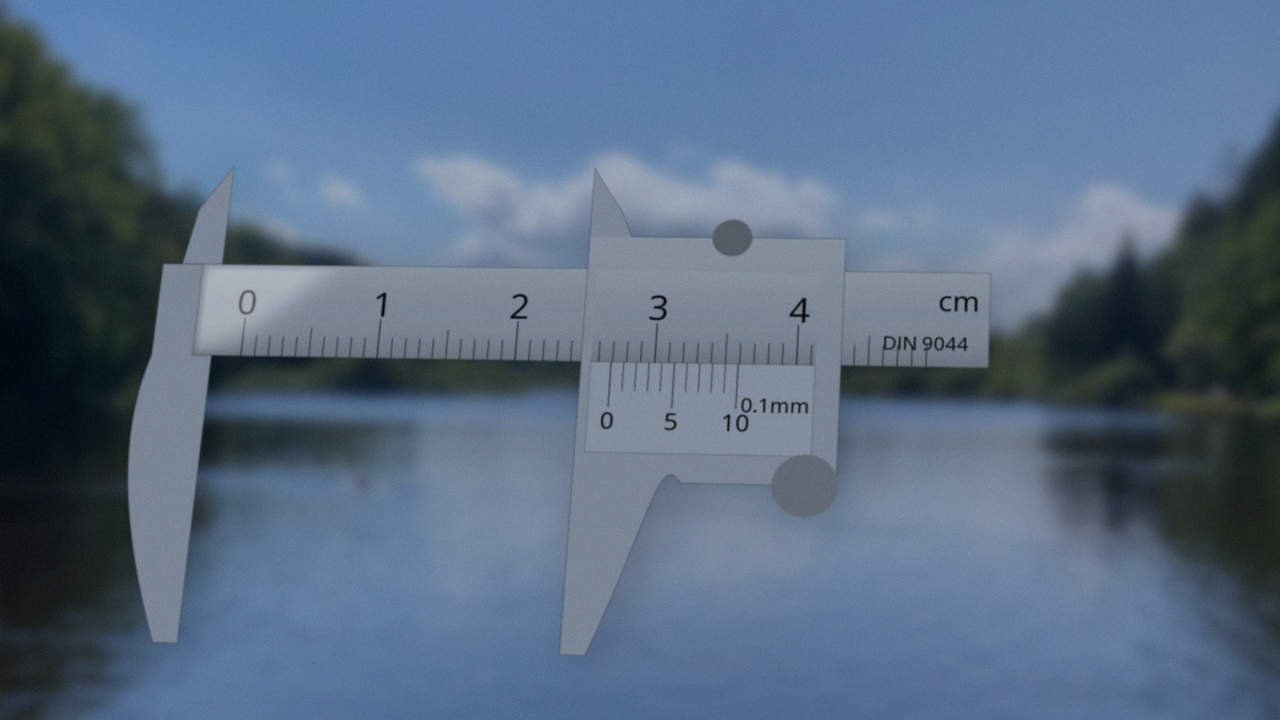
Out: 26.9
